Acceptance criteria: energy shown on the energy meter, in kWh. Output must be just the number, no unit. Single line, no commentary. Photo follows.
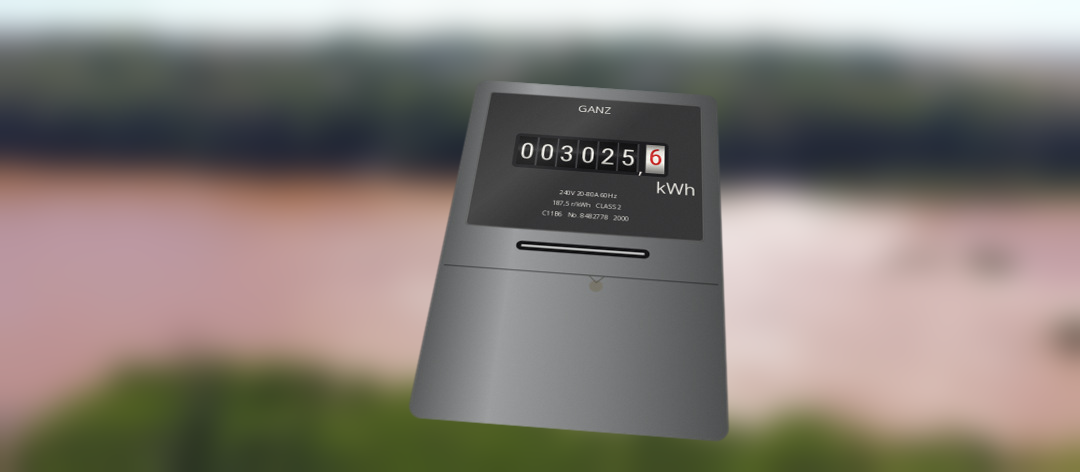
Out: 3025.6
